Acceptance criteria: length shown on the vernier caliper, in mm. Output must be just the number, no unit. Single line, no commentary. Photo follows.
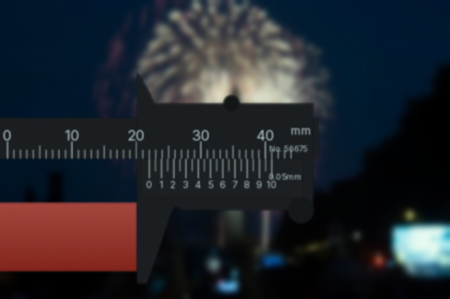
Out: 22.0
